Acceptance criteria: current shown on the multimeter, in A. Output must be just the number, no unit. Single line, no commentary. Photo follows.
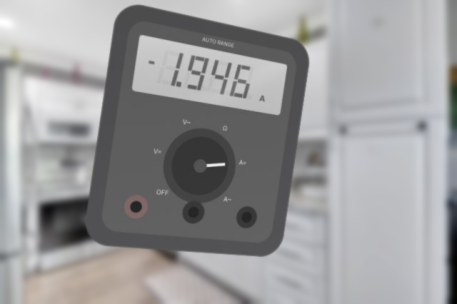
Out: -1.946
